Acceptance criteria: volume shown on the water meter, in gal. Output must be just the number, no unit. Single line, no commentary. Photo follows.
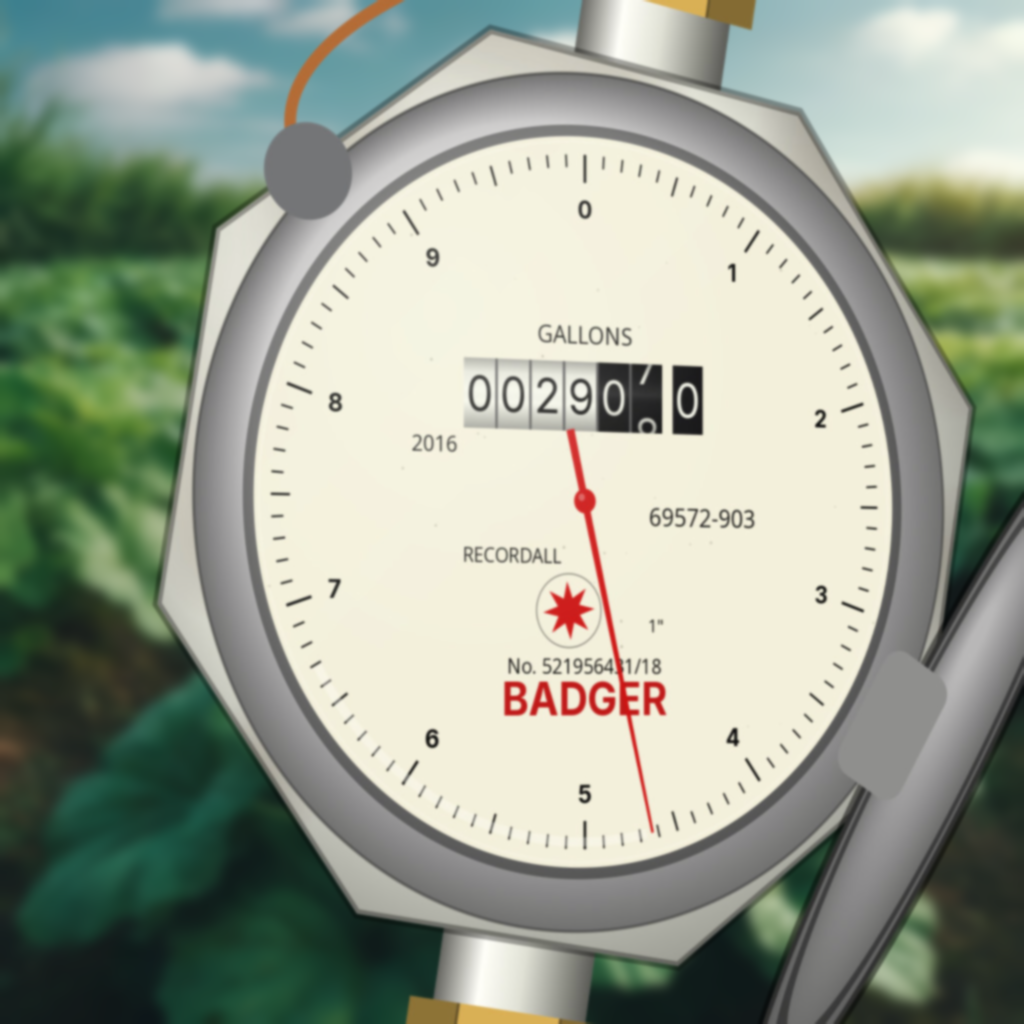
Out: 29074.6
